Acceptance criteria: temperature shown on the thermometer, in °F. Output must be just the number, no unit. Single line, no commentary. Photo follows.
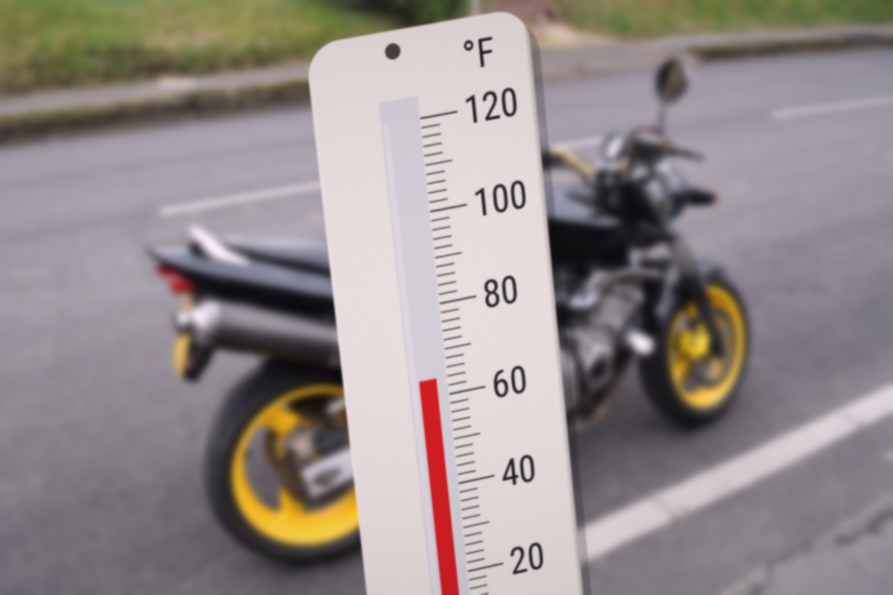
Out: 64
